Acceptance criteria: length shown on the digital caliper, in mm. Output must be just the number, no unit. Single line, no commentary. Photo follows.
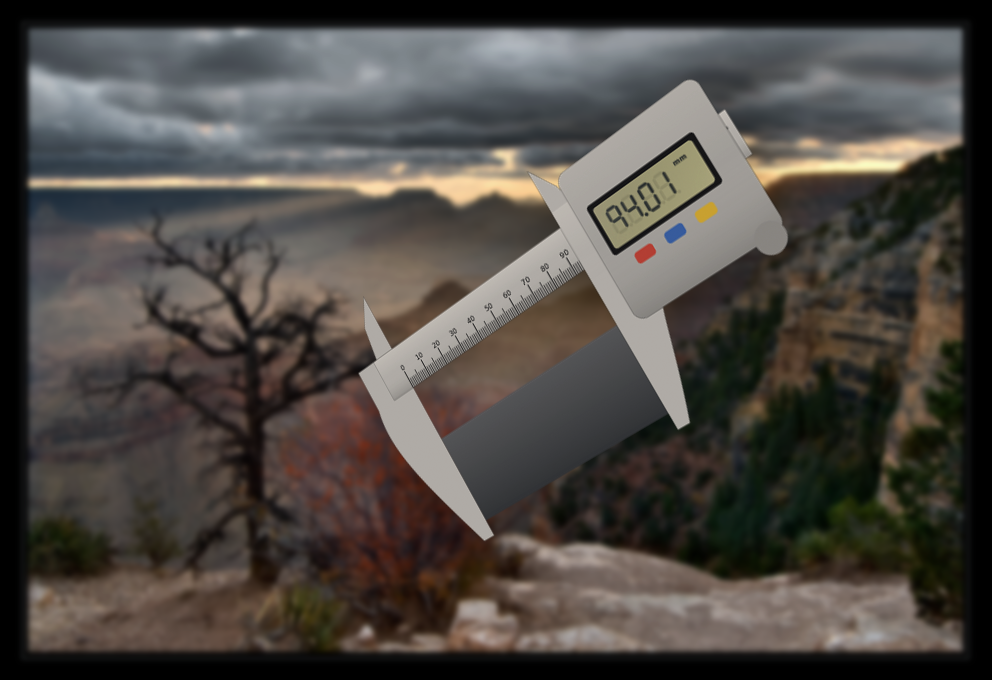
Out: 94.01
